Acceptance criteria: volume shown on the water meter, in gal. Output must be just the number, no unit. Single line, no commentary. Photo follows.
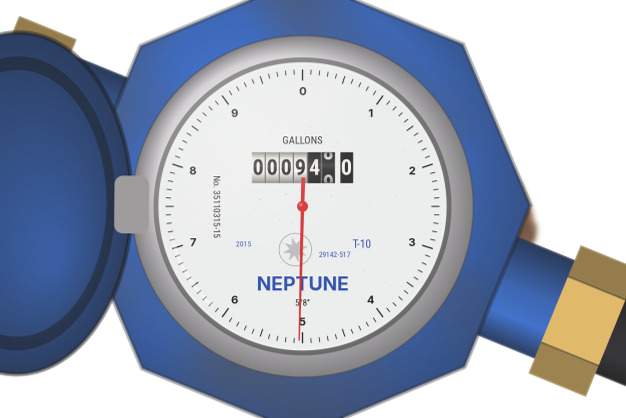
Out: 9485.0
